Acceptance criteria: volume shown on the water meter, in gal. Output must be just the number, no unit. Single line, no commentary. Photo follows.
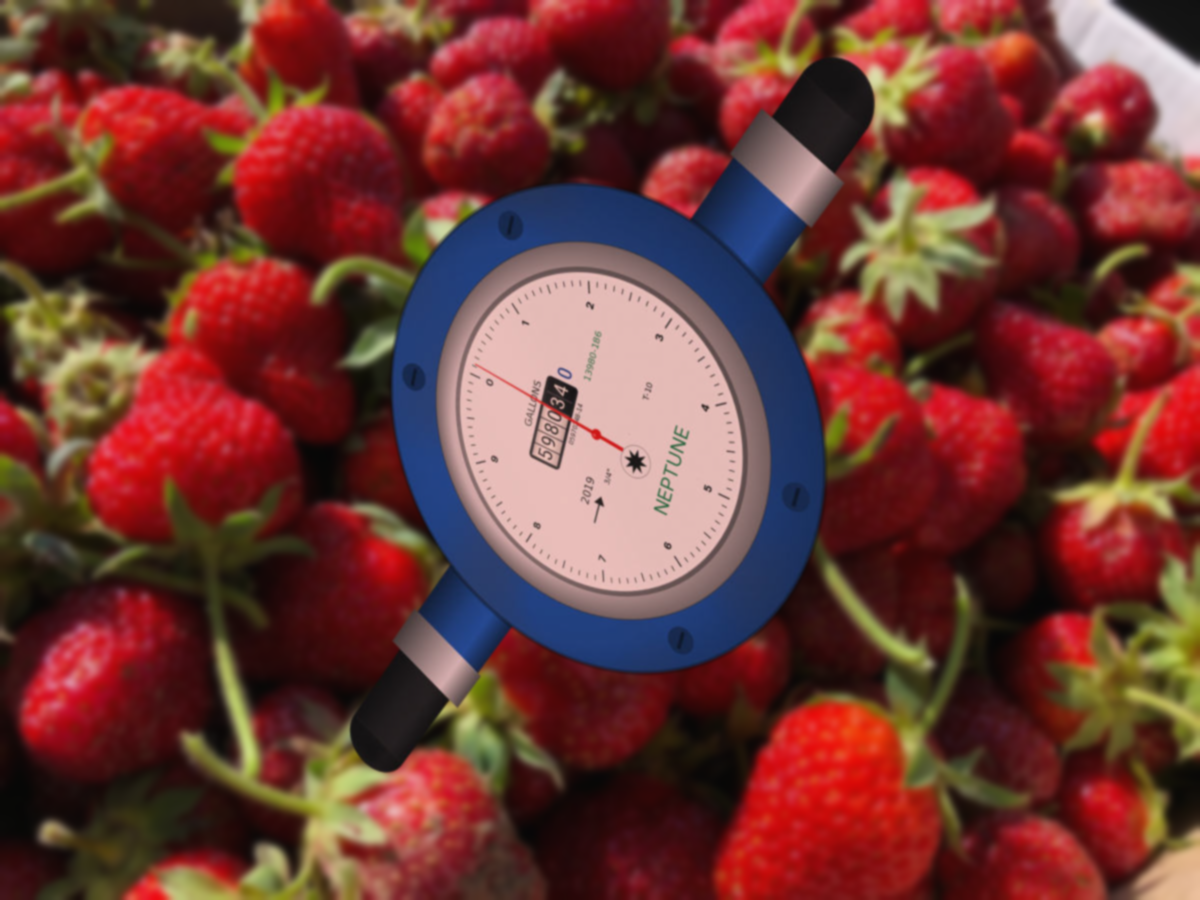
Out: 5980340.1
